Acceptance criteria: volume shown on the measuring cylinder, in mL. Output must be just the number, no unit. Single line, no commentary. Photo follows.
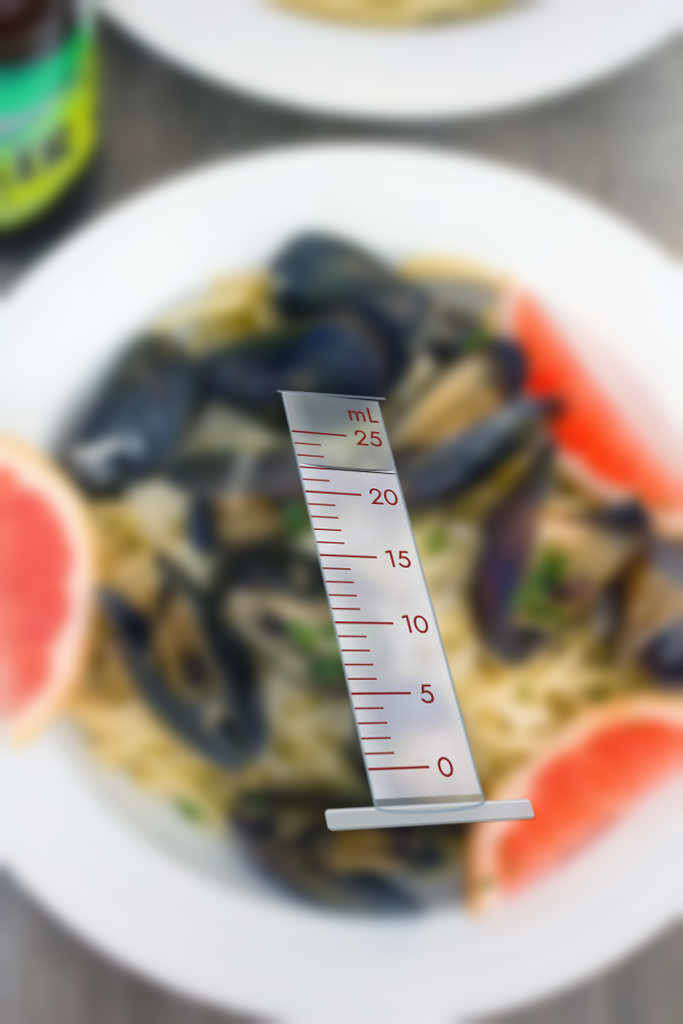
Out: 22
